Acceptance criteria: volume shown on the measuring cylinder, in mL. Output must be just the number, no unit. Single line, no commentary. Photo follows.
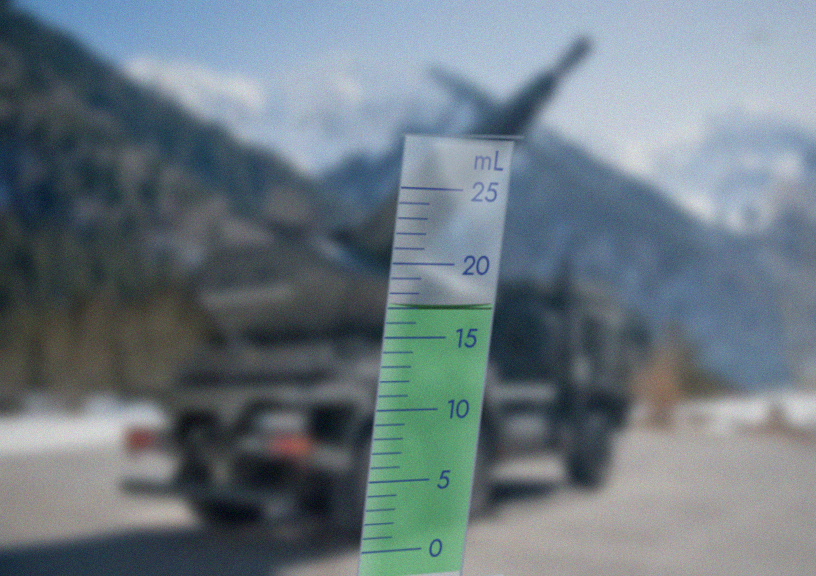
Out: 17
